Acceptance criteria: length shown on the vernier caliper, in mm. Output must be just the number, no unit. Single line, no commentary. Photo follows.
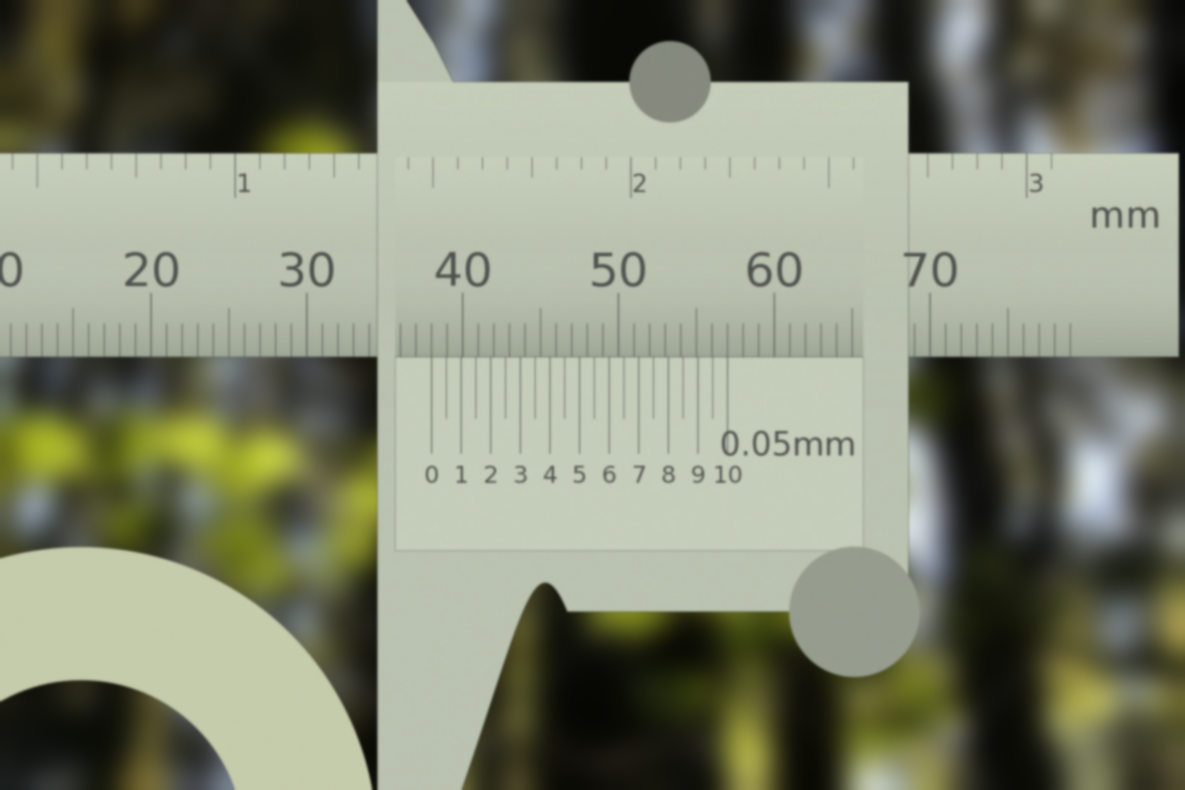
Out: 38.0
